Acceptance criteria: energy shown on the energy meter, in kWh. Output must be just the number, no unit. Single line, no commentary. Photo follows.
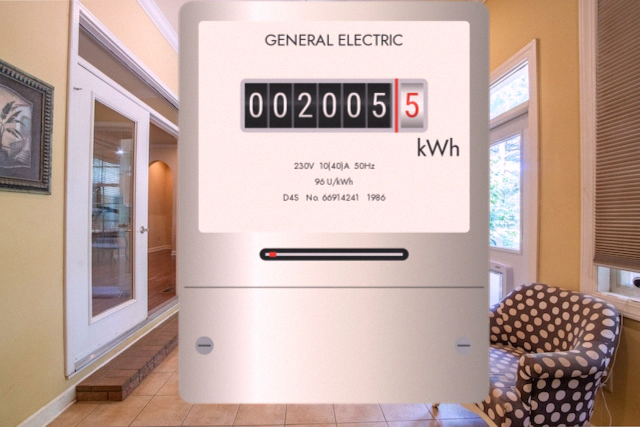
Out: 2005.5
